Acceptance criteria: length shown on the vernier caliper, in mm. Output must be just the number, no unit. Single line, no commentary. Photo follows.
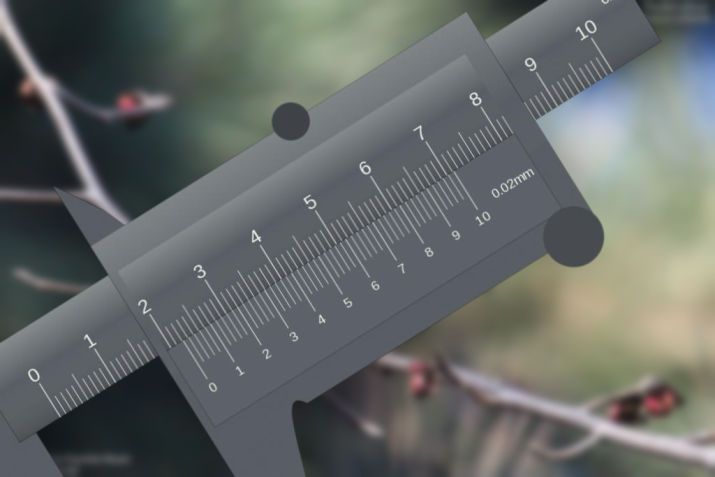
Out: 22.2
